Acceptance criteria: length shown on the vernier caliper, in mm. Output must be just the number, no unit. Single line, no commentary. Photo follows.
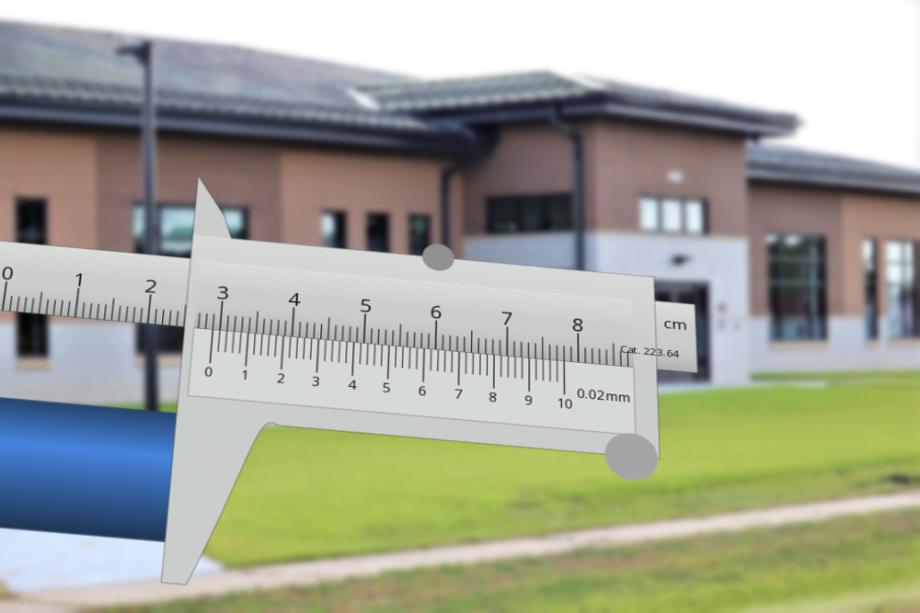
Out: 29.0
